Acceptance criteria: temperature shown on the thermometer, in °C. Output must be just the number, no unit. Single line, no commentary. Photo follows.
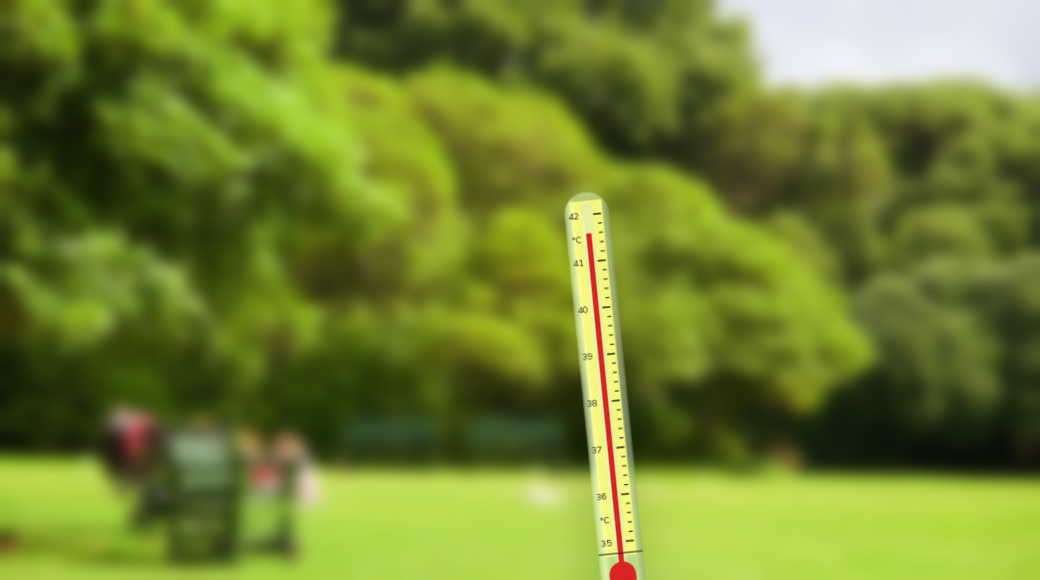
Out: 41.6
